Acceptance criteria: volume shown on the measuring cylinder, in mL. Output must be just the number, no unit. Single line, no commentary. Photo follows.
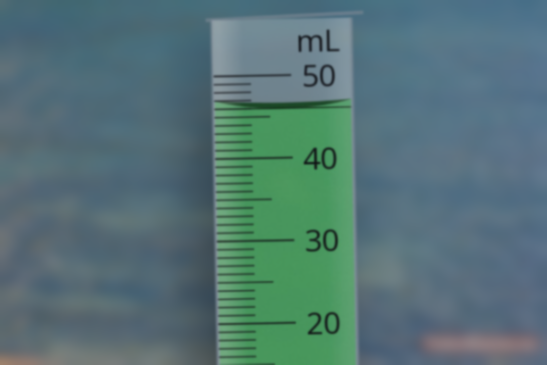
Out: 46
